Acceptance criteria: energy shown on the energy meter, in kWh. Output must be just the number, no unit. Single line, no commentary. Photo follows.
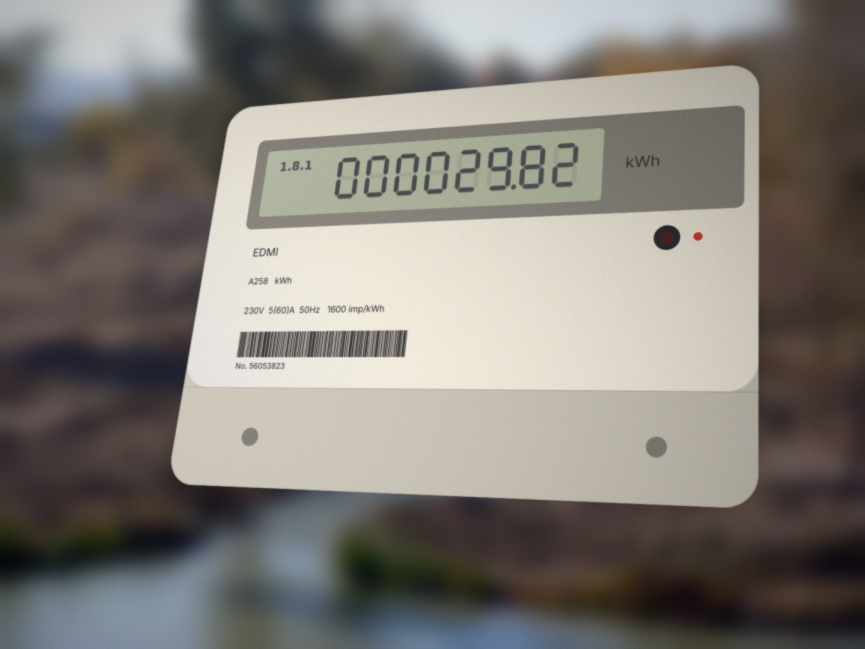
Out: 29.82
